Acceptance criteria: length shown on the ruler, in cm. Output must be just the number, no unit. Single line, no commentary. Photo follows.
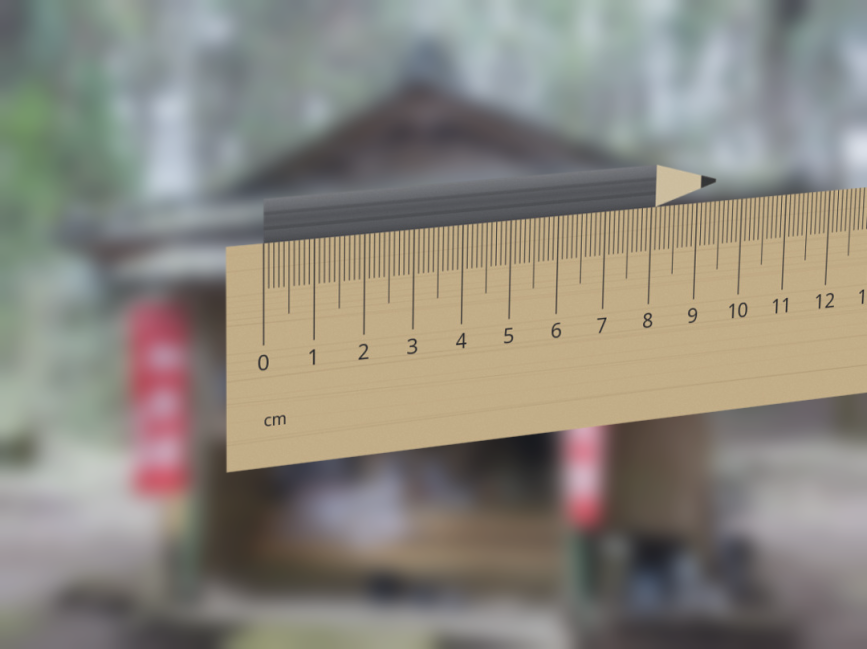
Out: 9.4
